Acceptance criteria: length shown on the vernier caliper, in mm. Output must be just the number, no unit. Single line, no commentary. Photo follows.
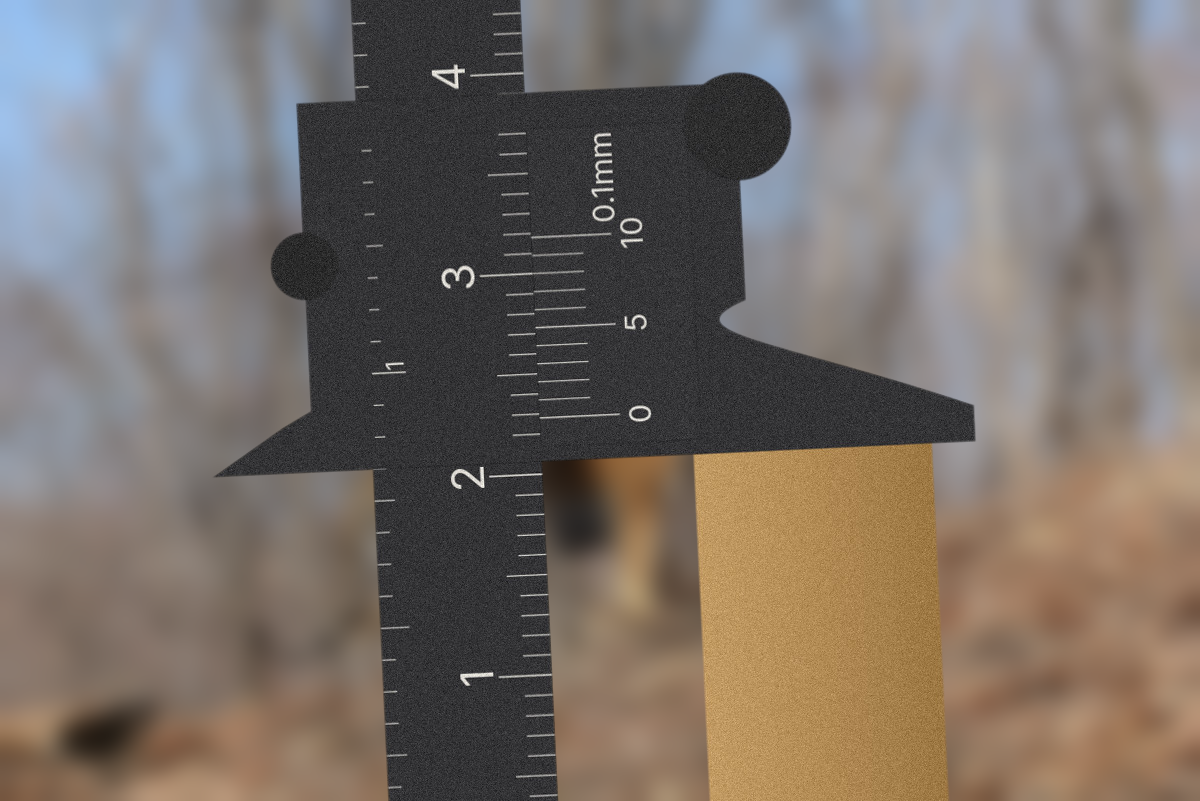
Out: 22.8
